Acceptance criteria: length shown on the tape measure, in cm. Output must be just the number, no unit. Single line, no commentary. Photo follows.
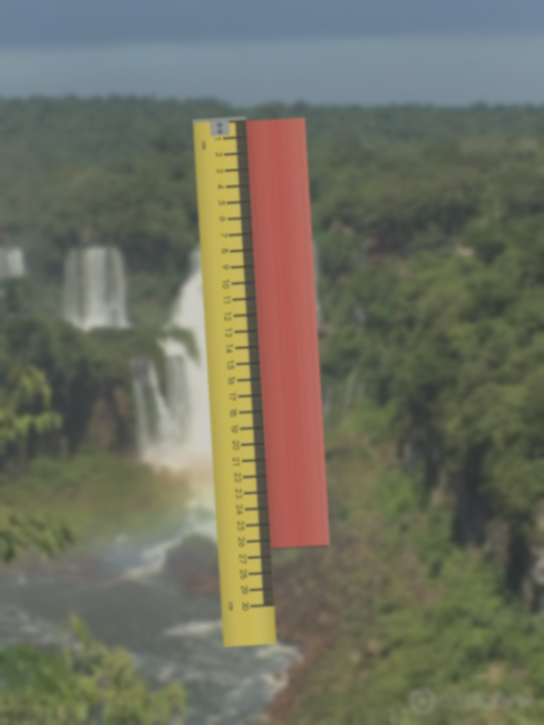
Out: 26.5
